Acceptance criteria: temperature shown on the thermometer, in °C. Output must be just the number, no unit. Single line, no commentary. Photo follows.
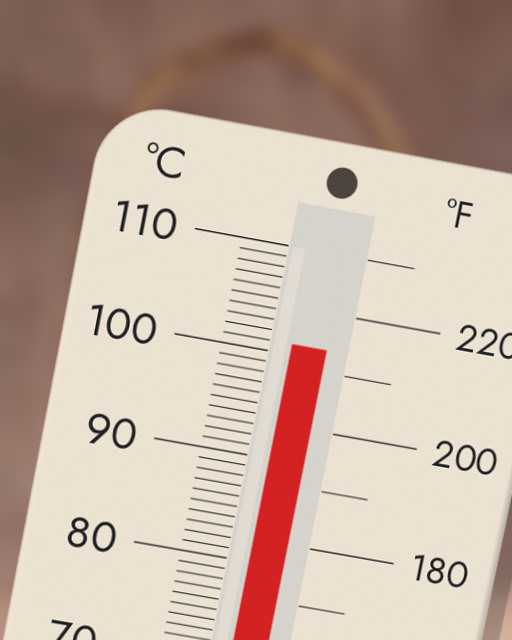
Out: 101
